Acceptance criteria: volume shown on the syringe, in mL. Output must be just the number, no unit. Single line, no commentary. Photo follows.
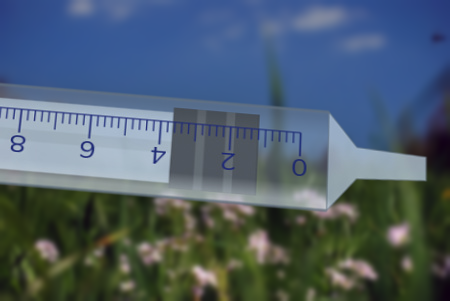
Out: 1.2
